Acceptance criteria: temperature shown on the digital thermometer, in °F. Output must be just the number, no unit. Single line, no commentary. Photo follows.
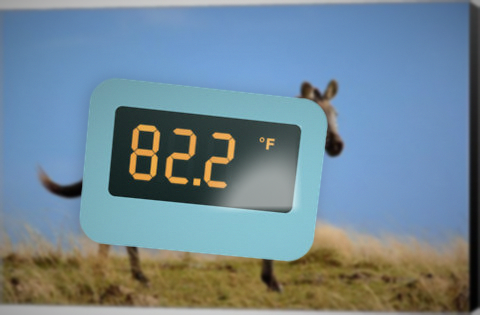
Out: 82.2
